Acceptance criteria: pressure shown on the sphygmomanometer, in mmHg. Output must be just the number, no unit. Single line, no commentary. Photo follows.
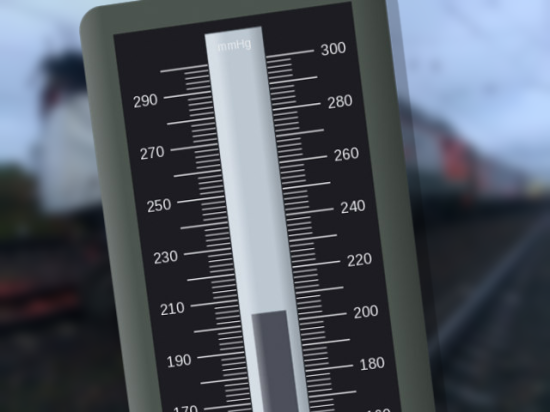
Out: 204
